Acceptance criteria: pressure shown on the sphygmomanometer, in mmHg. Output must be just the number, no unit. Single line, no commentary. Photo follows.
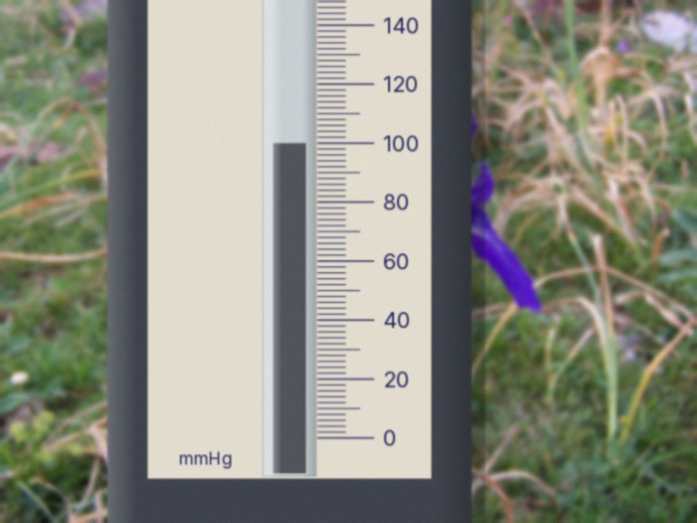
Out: 100
